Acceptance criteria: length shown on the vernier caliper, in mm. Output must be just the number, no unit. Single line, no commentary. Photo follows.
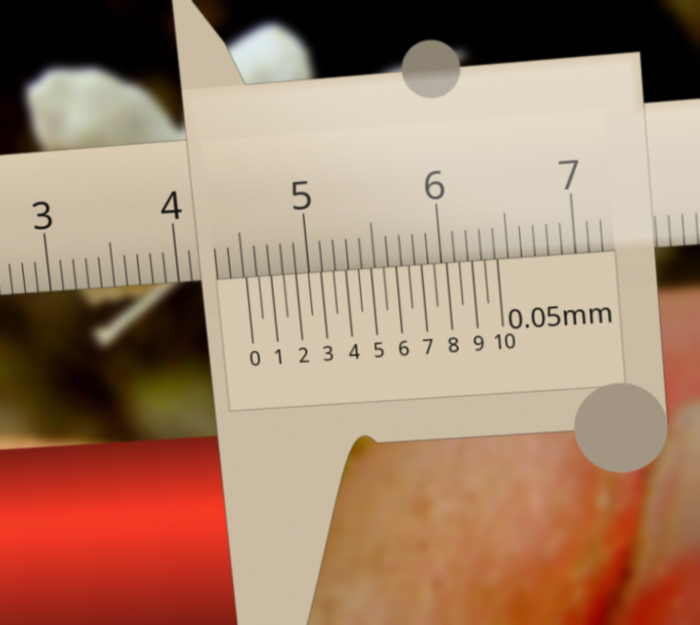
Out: 45.2
